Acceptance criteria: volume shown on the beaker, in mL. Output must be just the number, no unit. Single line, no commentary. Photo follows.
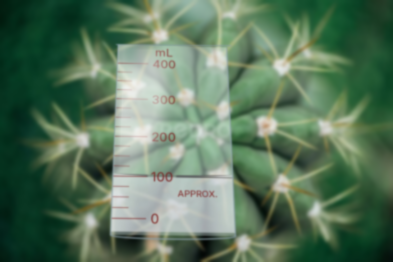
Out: 100
